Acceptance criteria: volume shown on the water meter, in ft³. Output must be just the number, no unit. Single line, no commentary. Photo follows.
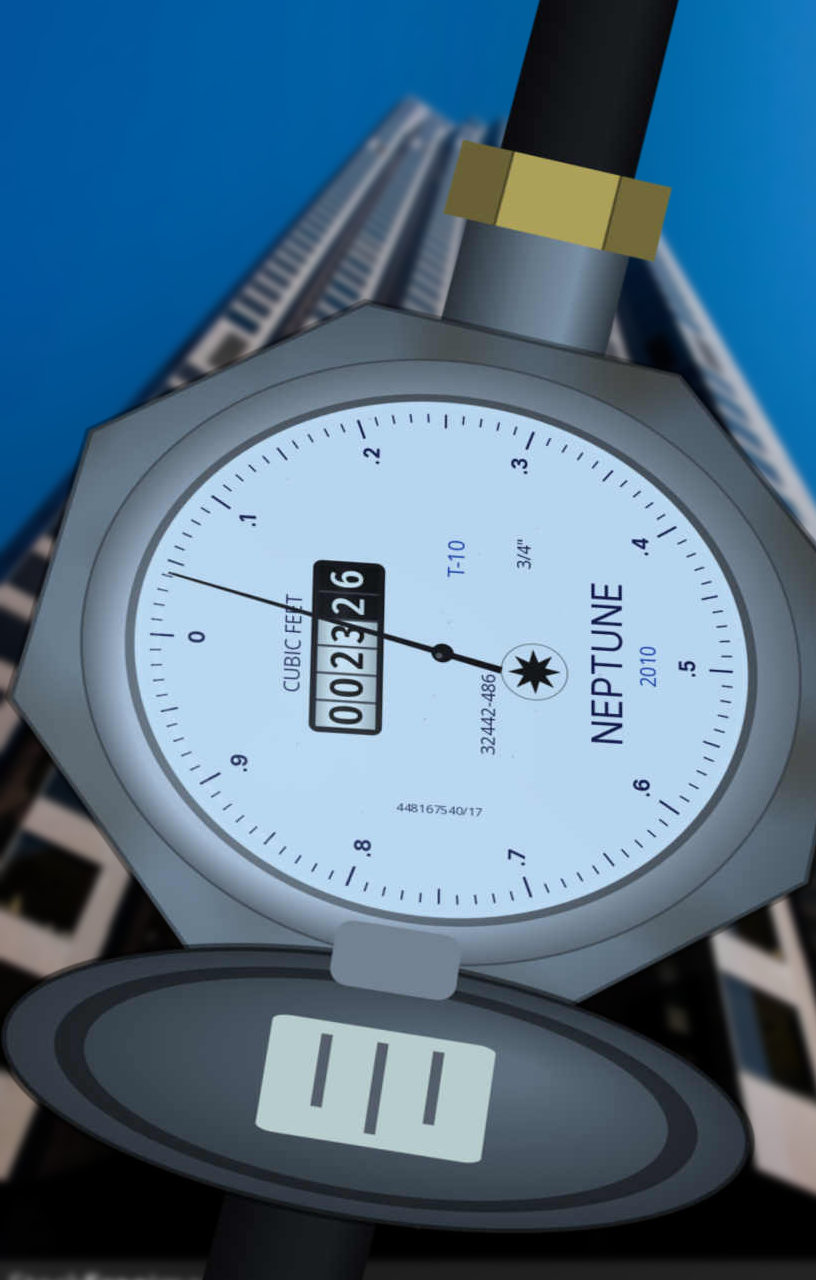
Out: 2326.04
